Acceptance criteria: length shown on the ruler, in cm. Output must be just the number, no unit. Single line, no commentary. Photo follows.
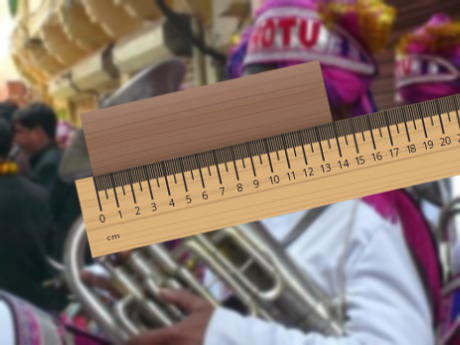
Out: 14
